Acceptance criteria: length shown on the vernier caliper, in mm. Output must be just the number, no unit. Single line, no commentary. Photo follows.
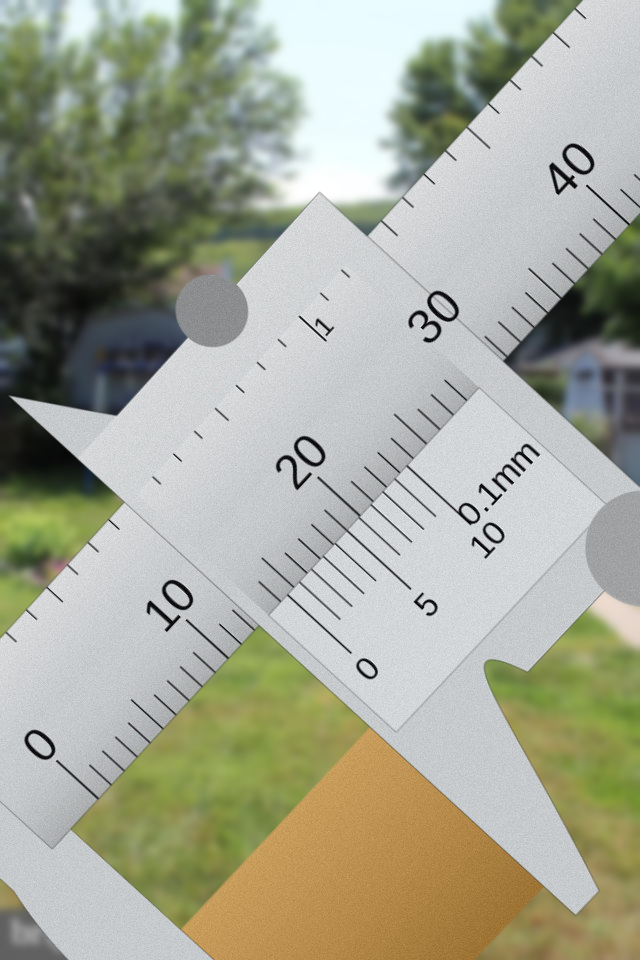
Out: 14.5
